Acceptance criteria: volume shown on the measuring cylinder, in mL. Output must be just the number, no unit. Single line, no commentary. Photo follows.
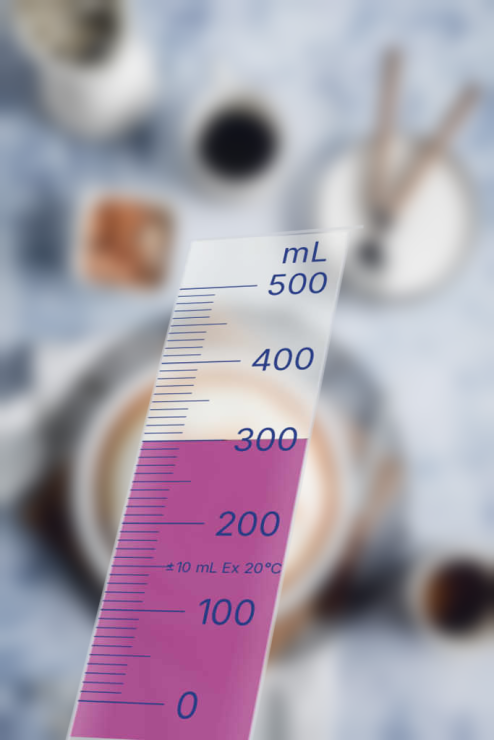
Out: 300
